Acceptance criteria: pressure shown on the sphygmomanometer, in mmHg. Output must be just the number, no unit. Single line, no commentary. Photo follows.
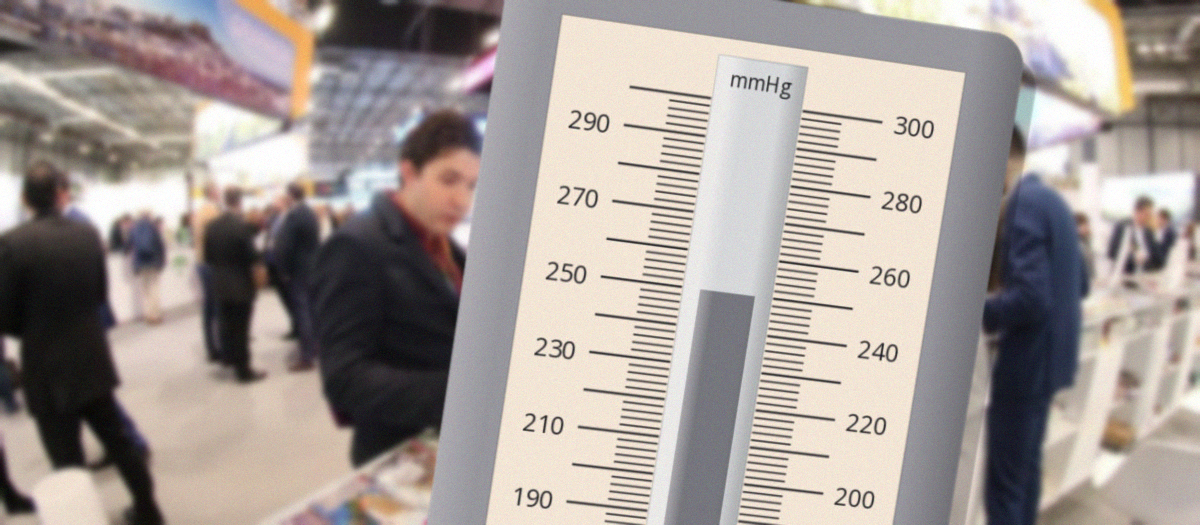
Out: 250
